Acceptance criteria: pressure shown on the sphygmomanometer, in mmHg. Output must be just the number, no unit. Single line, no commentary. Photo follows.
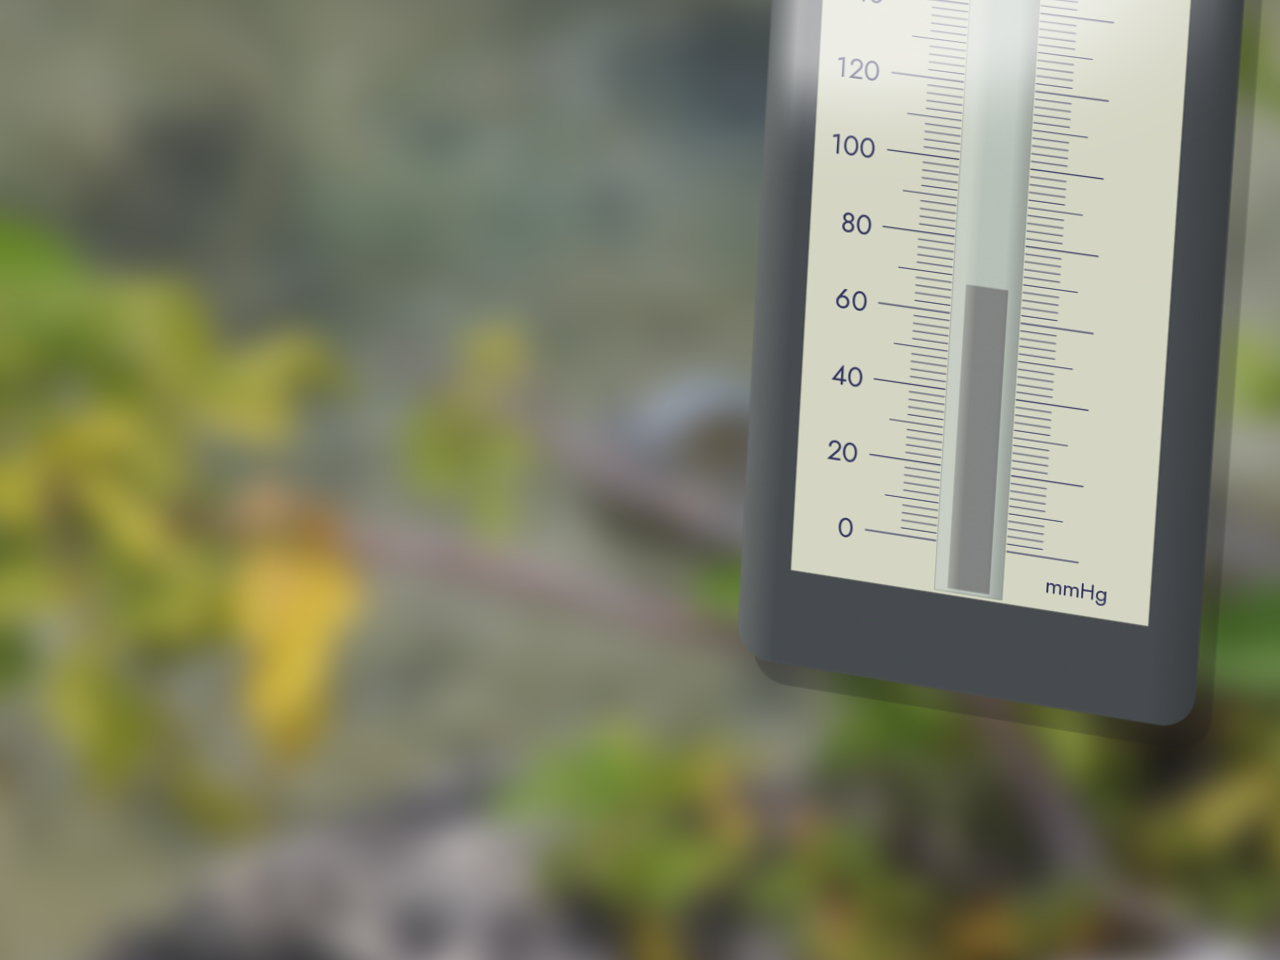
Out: 68
